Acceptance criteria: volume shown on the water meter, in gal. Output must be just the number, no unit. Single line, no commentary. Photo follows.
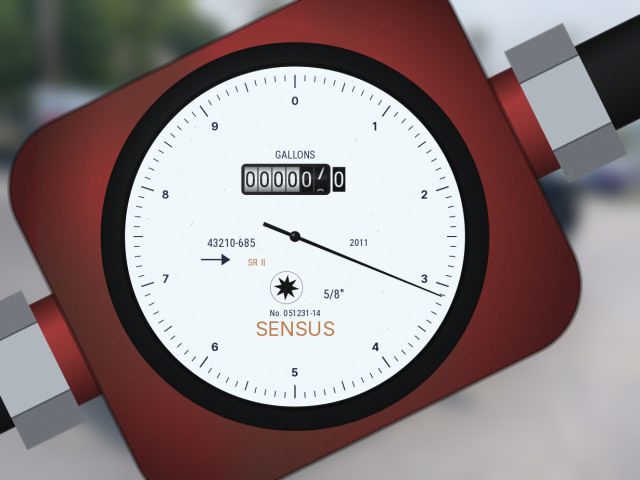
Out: 73.1
